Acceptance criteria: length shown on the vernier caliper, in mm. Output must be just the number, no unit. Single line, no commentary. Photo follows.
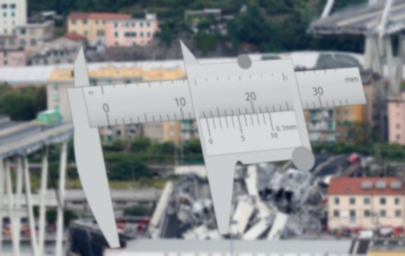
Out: 13.2
